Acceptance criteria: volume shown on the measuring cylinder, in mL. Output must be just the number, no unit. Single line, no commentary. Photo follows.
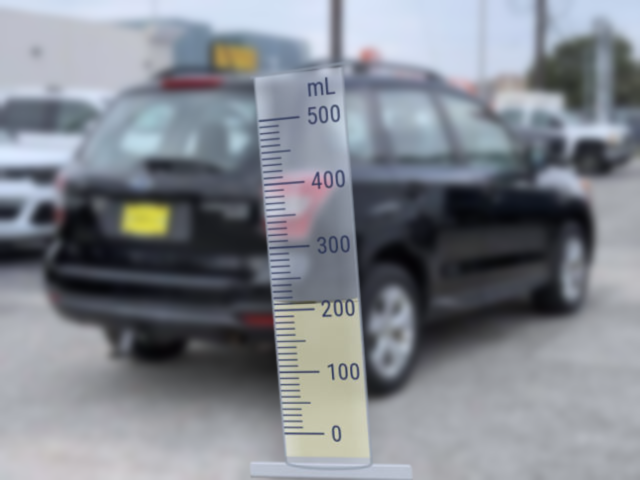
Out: 210
